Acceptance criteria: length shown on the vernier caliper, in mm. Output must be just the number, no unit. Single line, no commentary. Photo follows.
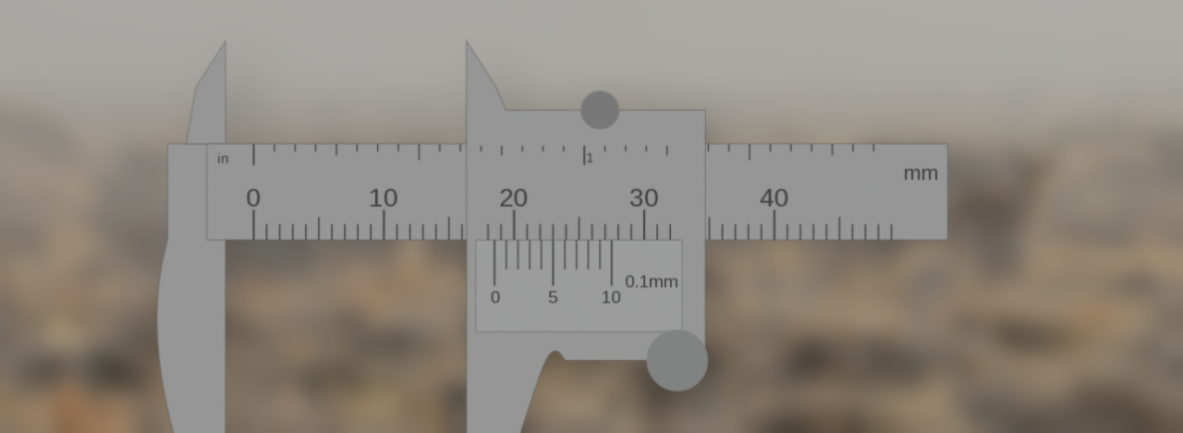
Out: 18.5
